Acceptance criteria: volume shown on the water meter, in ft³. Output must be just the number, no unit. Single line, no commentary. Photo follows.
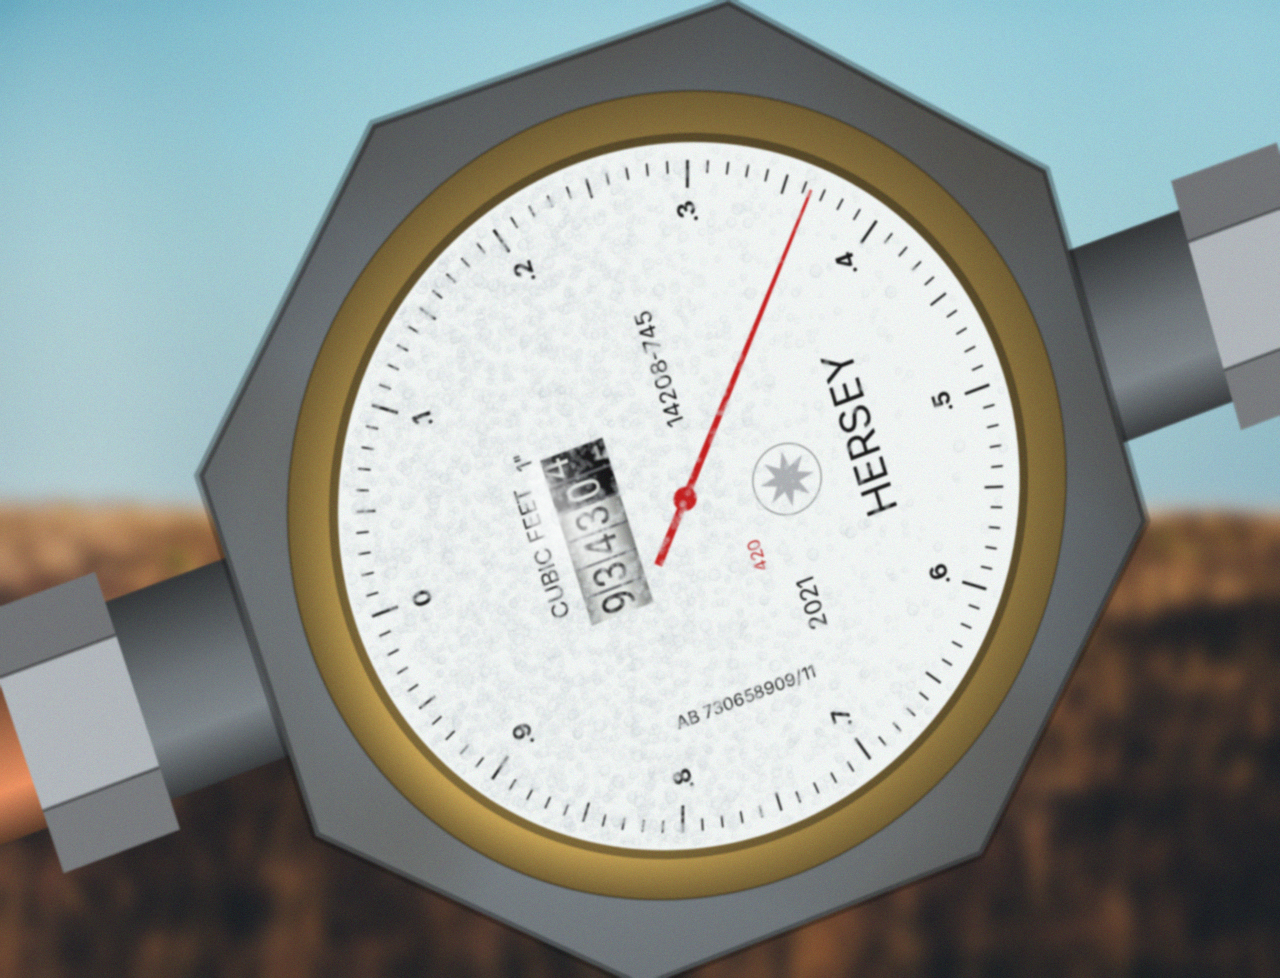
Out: 934304.36
